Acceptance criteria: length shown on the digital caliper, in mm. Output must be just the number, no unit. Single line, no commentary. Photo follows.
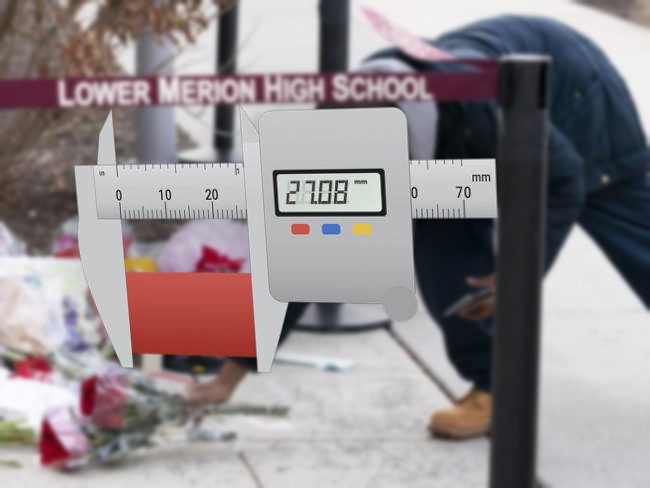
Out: 27.08
